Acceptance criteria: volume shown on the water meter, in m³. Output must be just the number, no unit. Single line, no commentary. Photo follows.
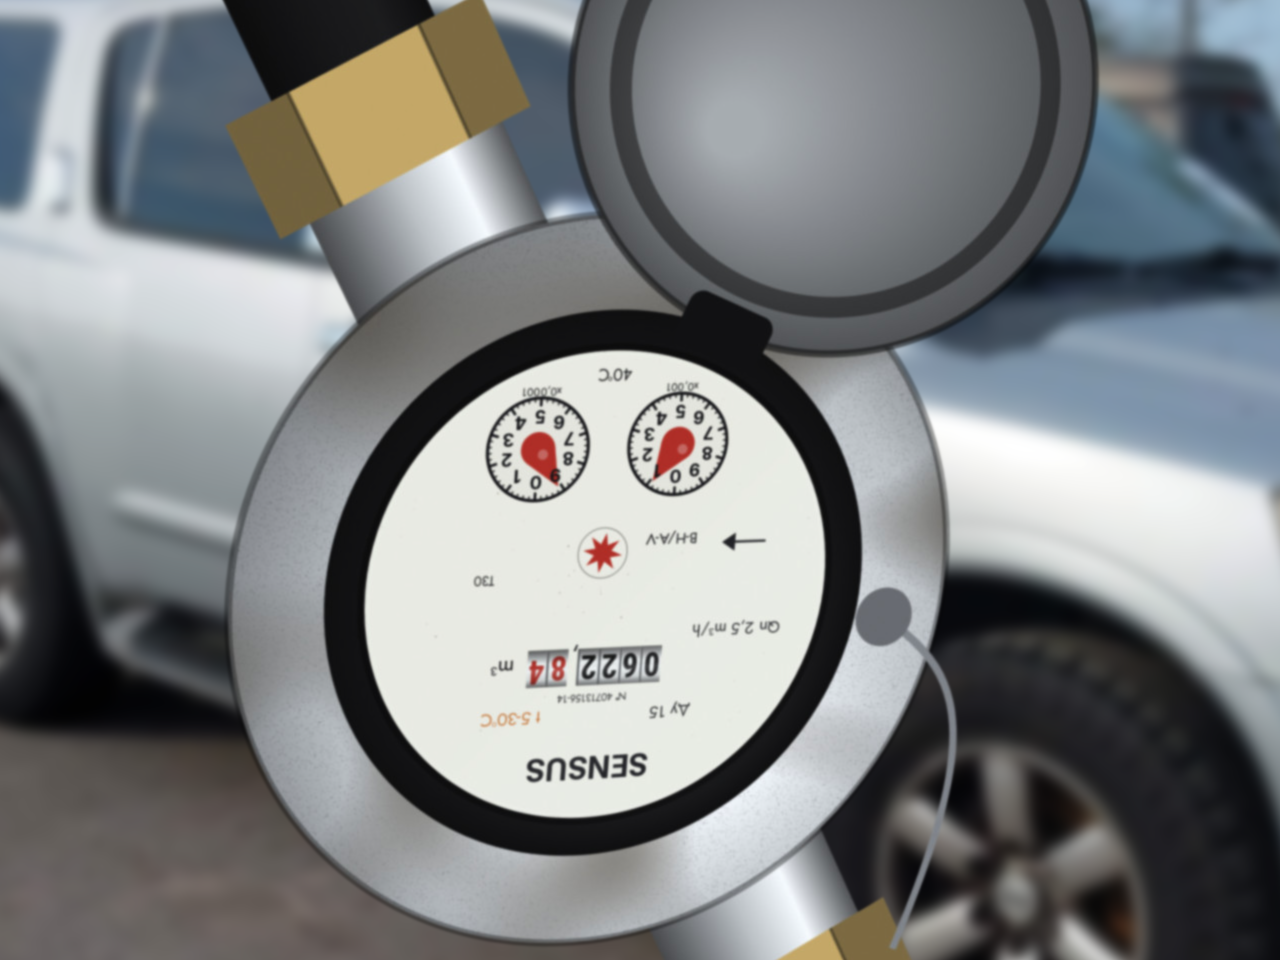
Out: 622.8409
